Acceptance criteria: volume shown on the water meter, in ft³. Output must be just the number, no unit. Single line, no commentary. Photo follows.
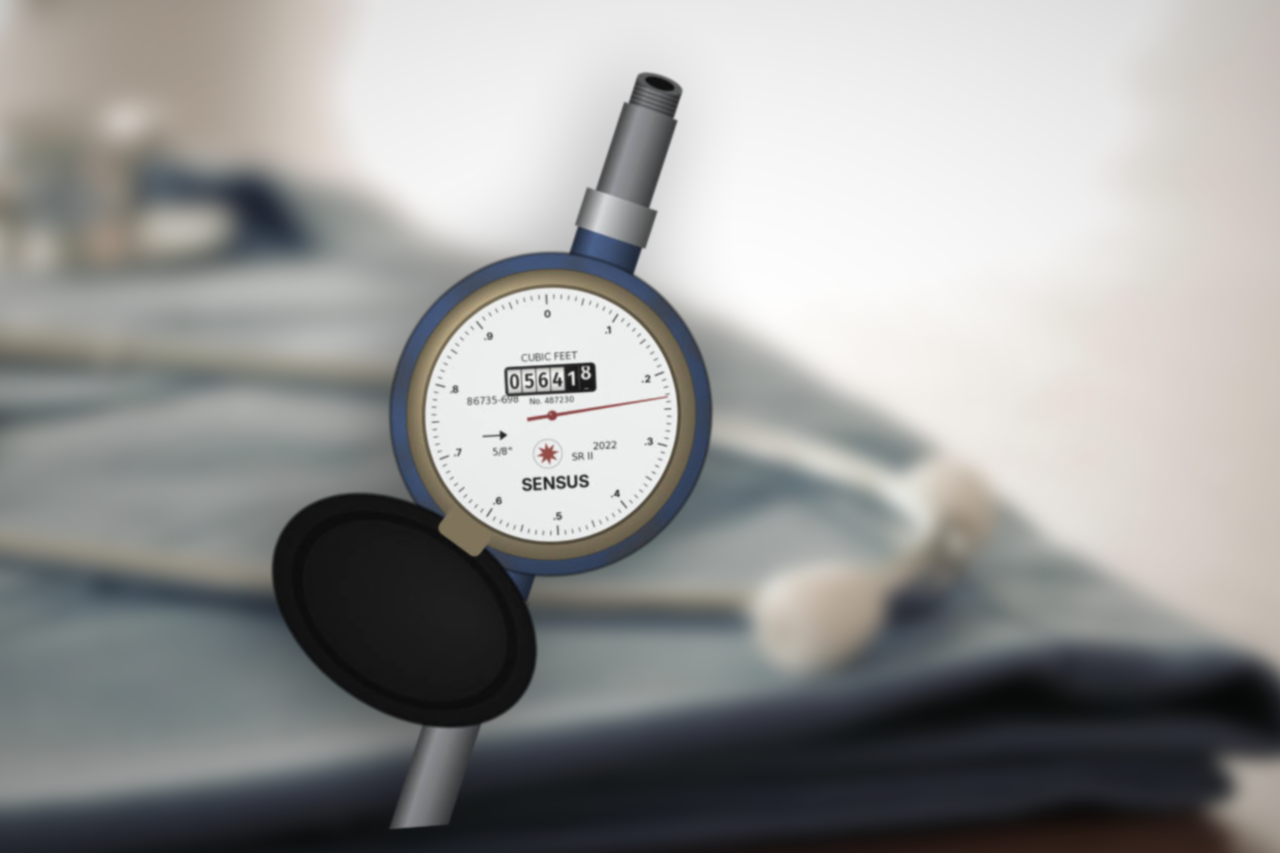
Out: 56418.23
